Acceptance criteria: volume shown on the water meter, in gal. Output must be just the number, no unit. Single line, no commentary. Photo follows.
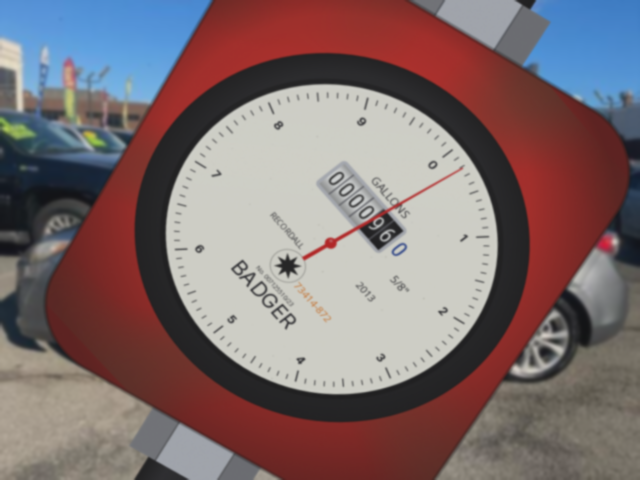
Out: 960.2
